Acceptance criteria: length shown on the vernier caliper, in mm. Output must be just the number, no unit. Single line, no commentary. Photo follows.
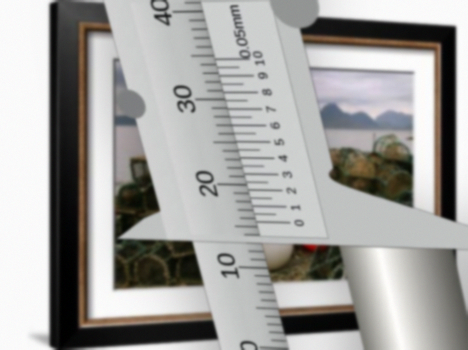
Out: 15.6
